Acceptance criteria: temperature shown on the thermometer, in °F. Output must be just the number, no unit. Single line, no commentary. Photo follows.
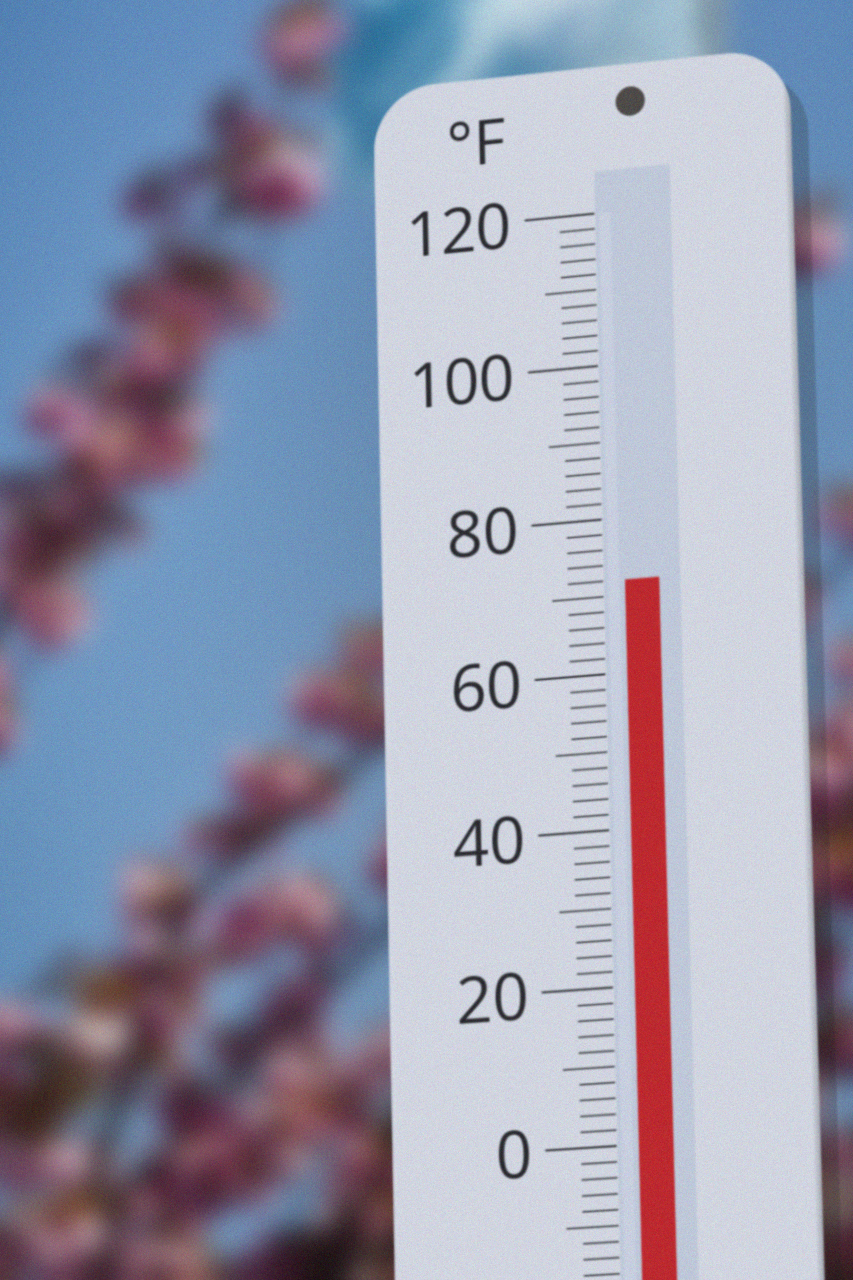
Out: 72
